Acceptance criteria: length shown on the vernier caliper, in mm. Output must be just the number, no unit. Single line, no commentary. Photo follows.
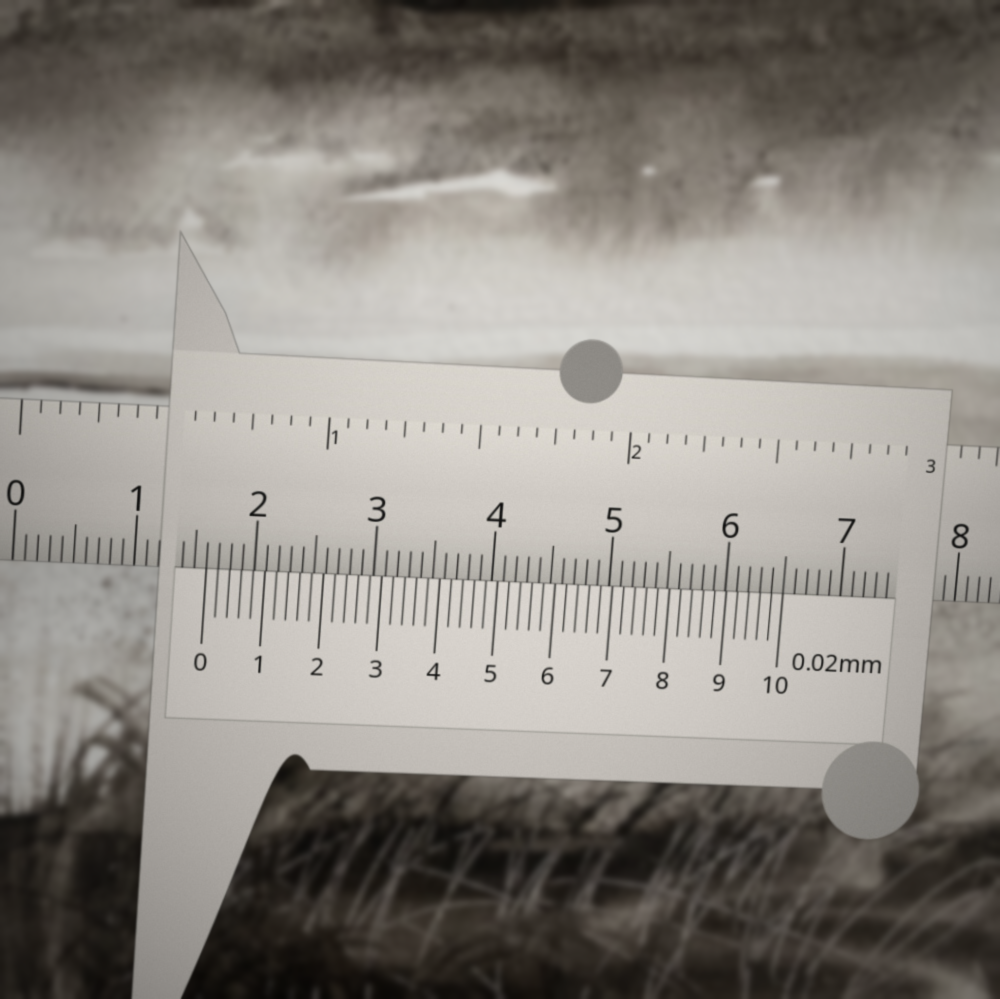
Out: 16.0
